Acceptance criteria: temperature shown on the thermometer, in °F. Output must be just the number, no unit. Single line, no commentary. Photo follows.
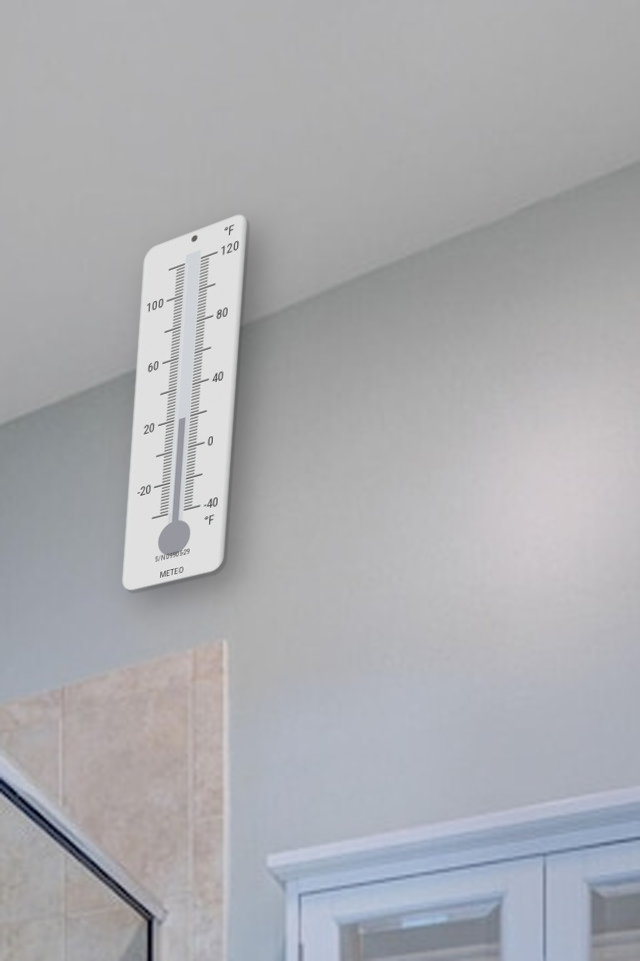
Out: 20
